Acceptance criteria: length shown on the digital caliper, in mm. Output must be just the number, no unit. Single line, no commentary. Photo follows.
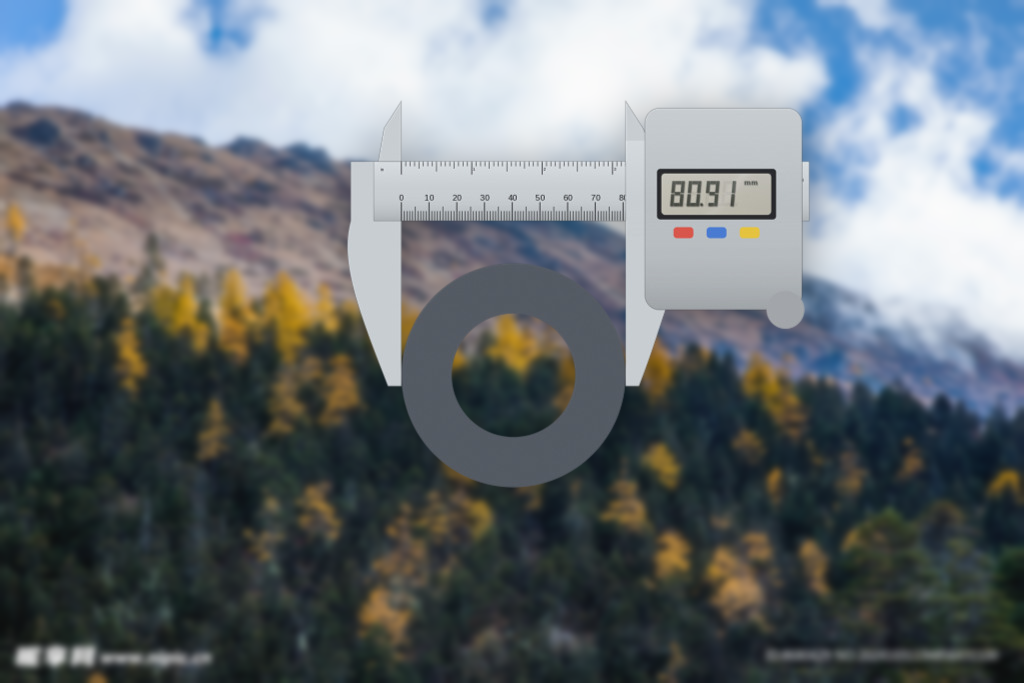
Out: 80.91
